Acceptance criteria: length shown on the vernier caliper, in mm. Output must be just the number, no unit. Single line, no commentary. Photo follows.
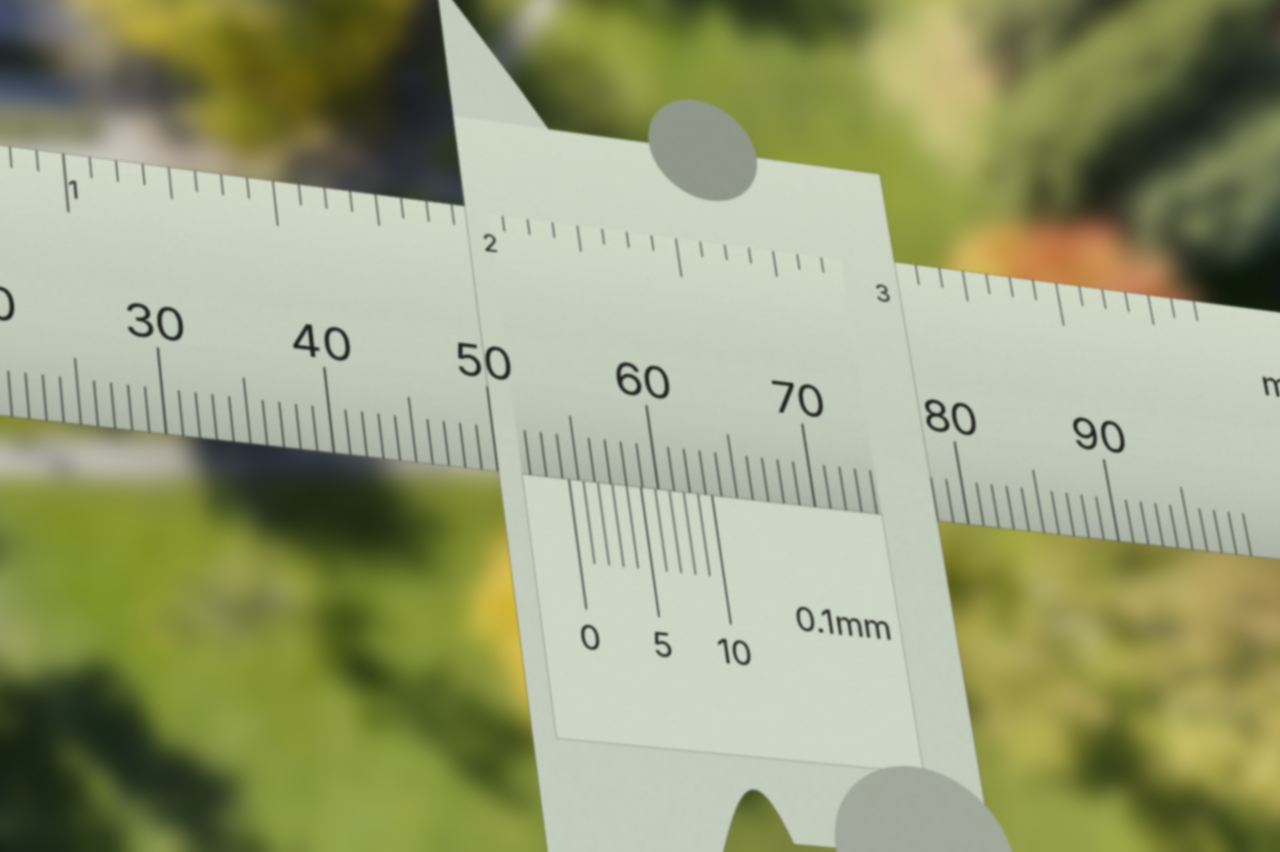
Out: 54.4
